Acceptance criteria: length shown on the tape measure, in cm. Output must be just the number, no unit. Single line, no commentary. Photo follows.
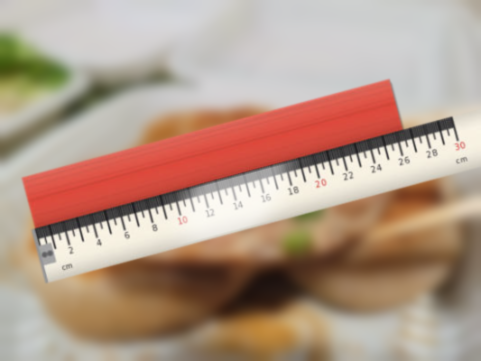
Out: 26.5
